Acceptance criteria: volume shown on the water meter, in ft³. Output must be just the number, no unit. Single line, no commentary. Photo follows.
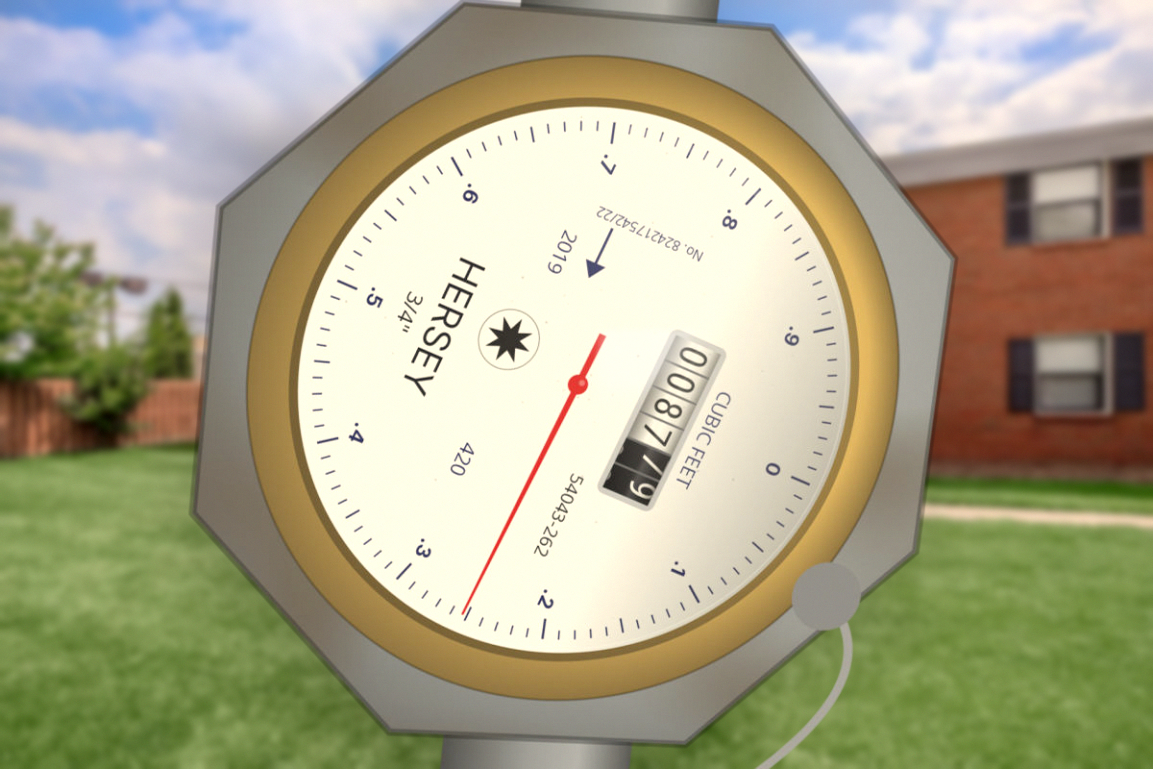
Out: 8779.25
